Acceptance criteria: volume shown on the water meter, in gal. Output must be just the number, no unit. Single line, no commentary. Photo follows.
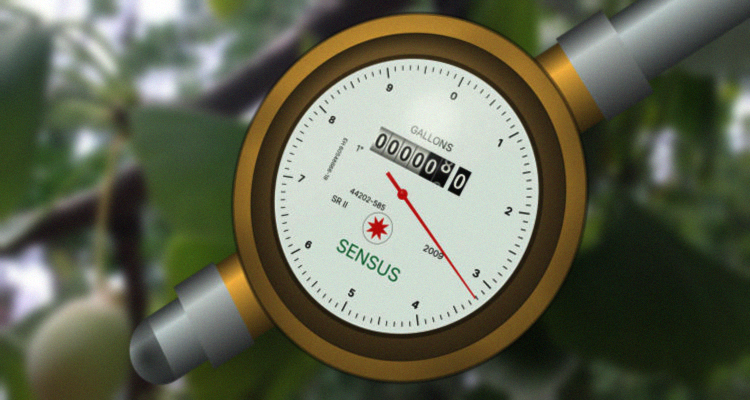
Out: 83.2
